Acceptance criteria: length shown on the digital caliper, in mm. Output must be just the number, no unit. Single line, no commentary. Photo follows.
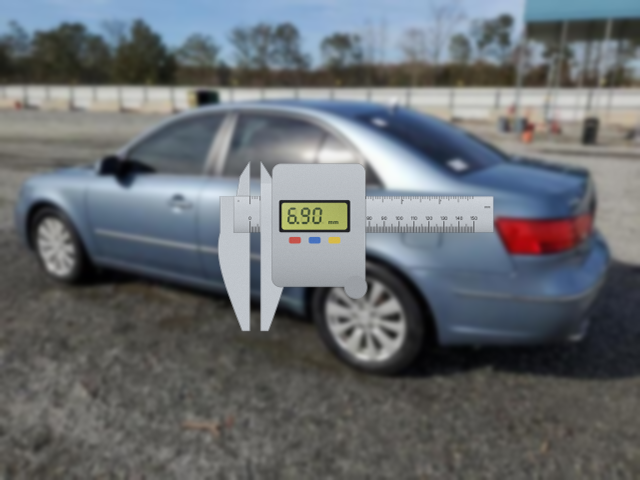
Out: 6.90
